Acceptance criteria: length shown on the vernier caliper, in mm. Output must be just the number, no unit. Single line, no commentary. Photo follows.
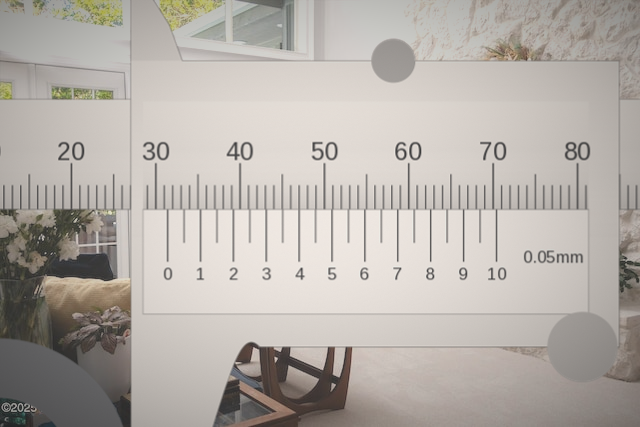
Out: 31.4
